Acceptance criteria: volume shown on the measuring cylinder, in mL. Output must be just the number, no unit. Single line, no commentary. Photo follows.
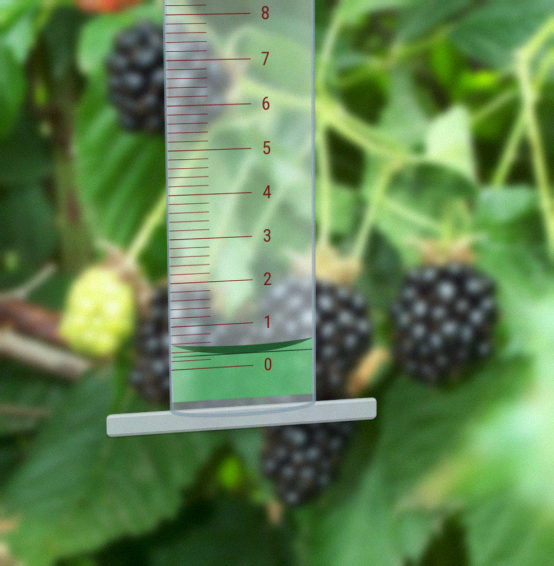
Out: 0.3
